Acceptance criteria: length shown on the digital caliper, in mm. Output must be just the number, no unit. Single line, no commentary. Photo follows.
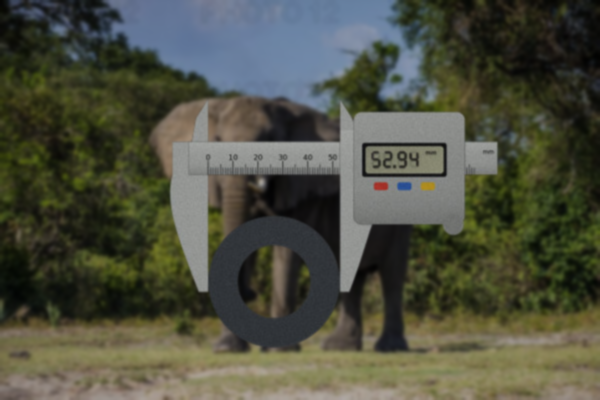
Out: 52.94
